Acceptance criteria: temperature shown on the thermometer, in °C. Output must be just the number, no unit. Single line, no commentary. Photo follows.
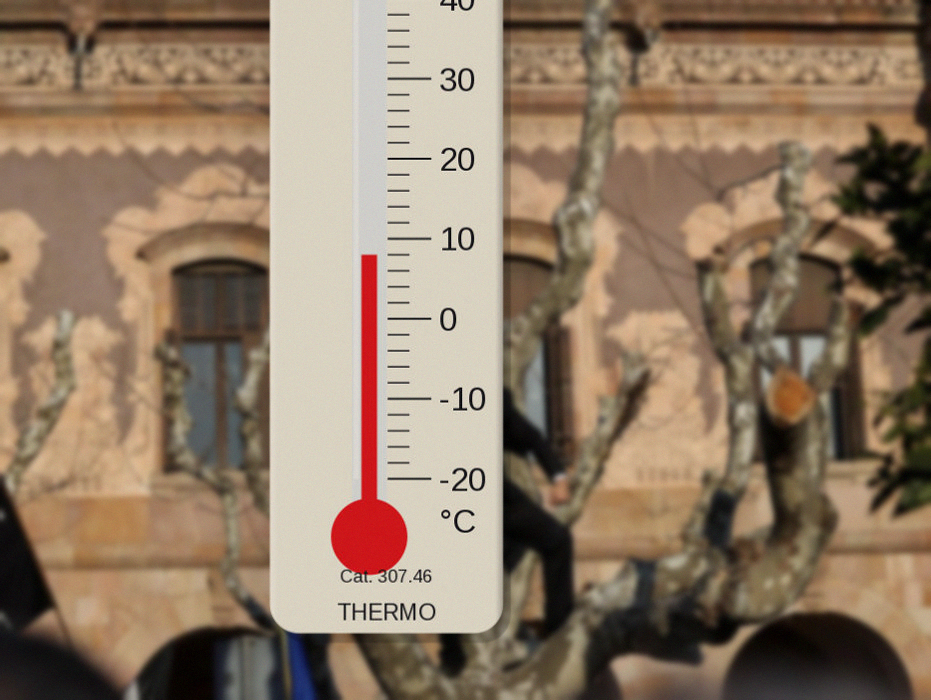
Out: 8
